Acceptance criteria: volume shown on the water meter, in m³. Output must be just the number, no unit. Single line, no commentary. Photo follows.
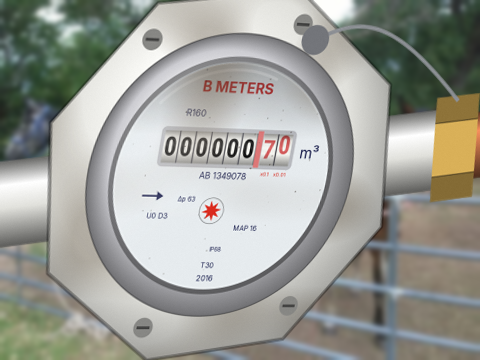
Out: 0.70
